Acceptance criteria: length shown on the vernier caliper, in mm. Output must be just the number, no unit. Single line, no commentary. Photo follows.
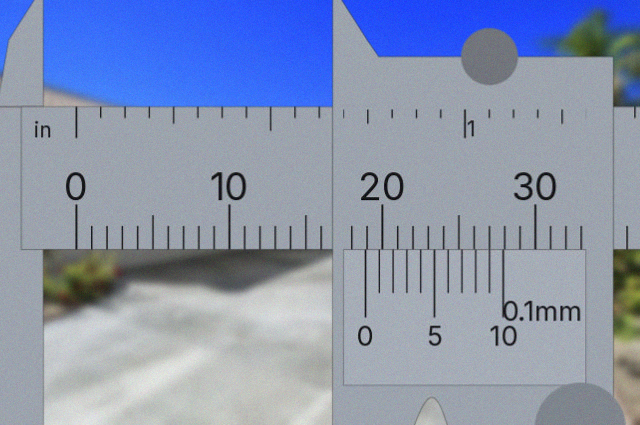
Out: 18.9
